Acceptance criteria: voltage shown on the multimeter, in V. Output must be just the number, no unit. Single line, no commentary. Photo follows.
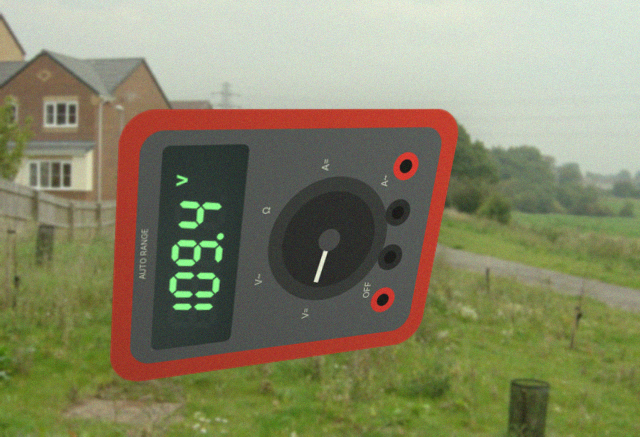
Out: 109.4
